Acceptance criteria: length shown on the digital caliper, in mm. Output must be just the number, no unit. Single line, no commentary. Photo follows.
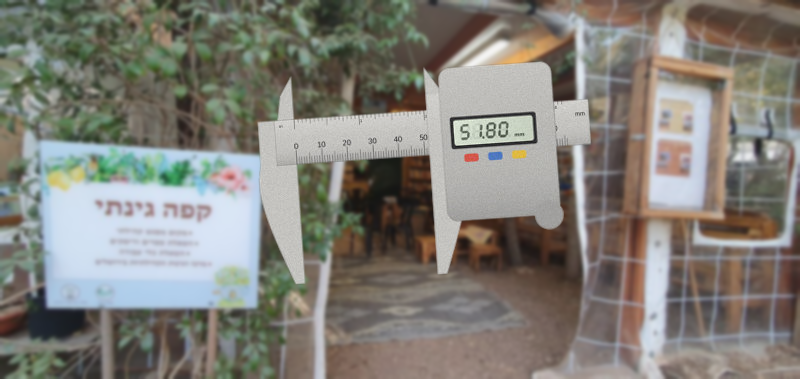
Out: 51.80
